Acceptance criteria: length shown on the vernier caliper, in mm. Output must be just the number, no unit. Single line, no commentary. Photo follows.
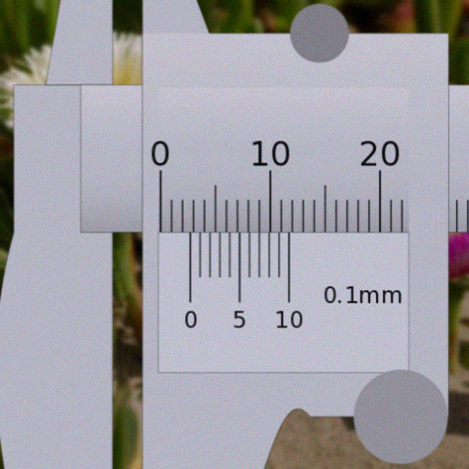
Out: 2.7
